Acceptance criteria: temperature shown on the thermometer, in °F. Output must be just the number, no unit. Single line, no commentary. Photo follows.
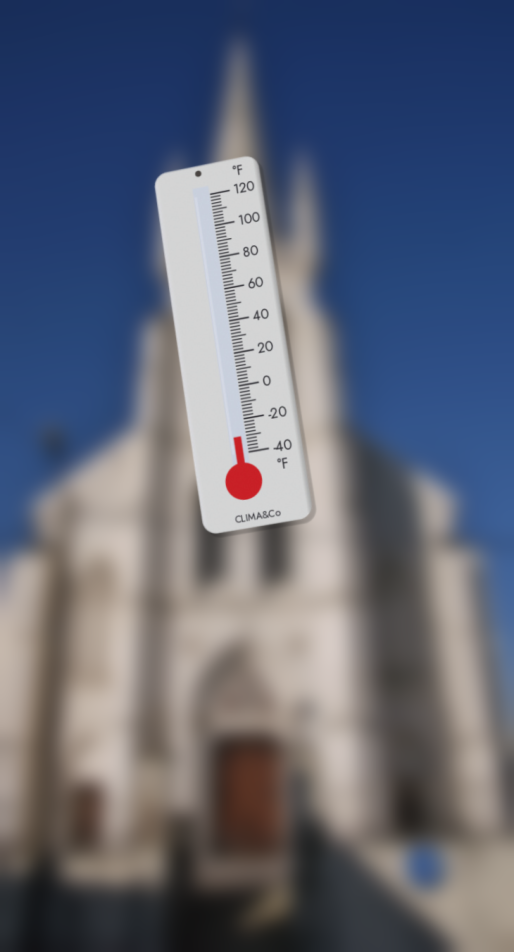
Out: -30
